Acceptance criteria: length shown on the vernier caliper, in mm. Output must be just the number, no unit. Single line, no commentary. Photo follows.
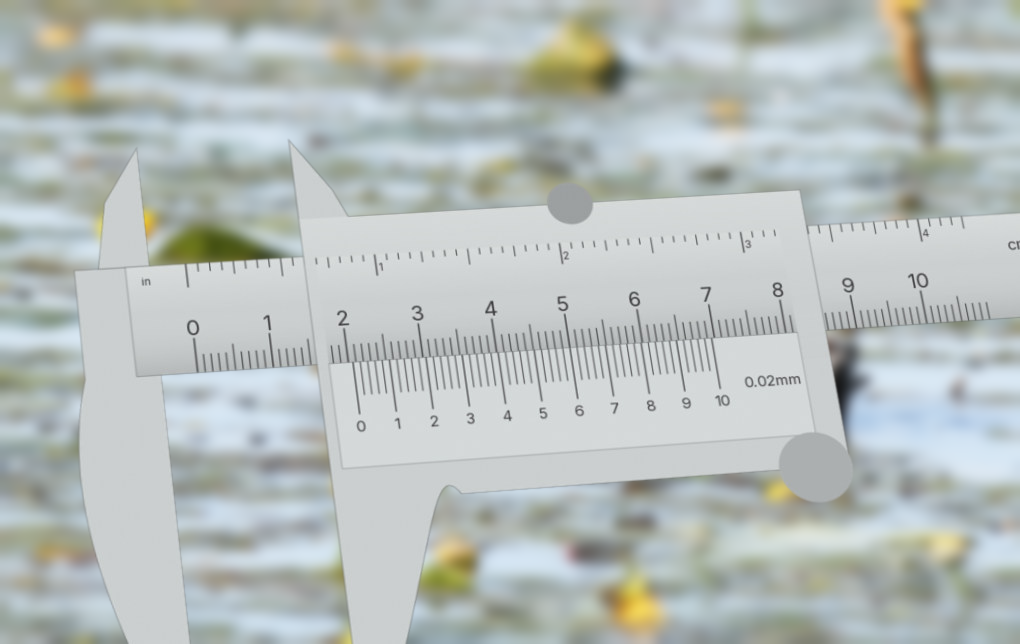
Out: 20.6
